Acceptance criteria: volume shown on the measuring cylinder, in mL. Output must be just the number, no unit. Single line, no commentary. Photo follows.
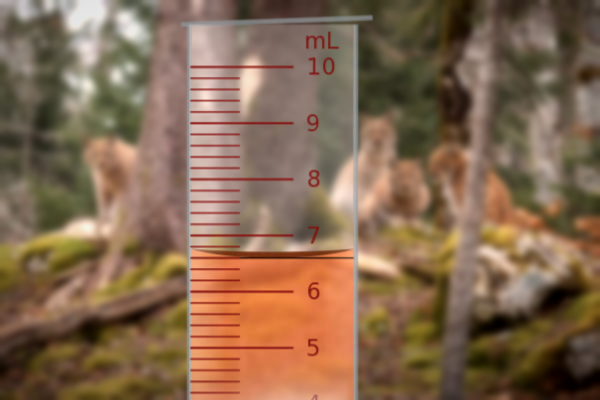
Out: 6.6
